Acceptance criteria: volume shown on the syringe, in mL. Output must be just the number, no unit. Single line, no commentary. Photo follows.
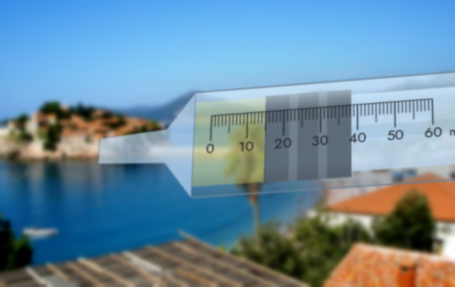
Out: 15
